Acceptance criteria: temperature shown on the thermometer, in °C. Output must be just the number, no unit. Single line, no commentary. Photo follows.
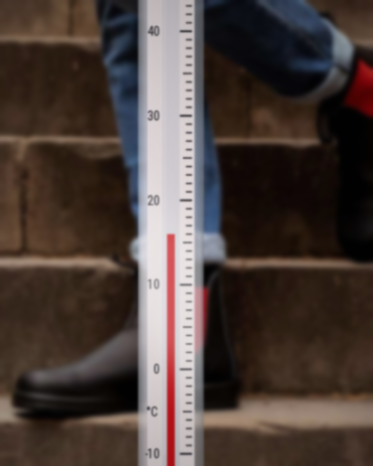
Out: 16
